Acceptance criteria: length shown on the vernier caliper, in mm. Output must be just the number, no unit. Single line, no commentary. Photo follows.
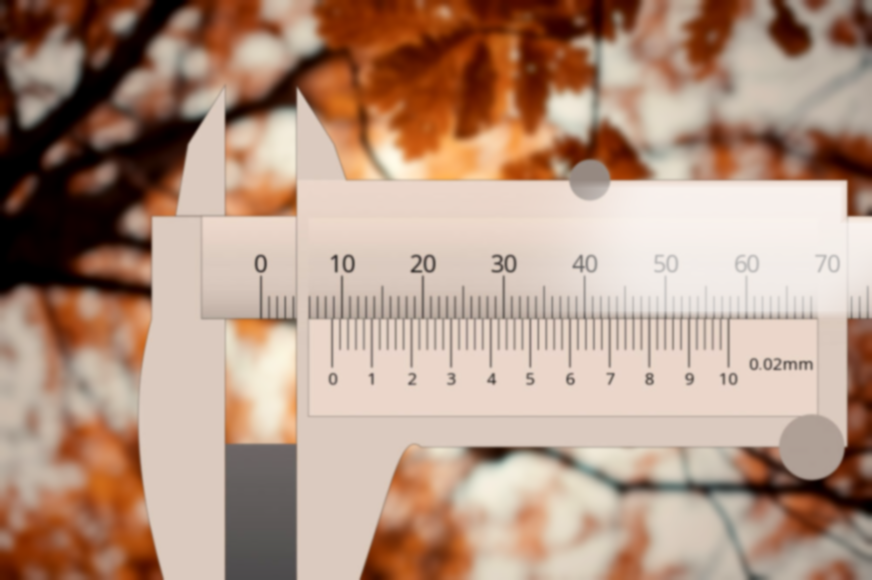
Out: 8.8
